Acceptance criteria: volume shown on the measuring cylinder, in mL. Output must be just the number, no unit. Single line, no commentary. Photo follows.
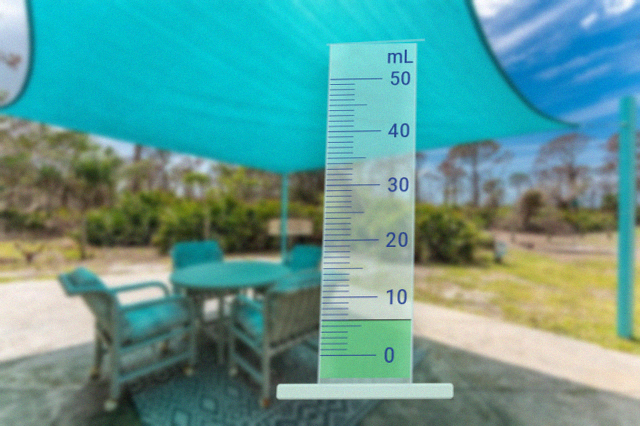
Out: 6
